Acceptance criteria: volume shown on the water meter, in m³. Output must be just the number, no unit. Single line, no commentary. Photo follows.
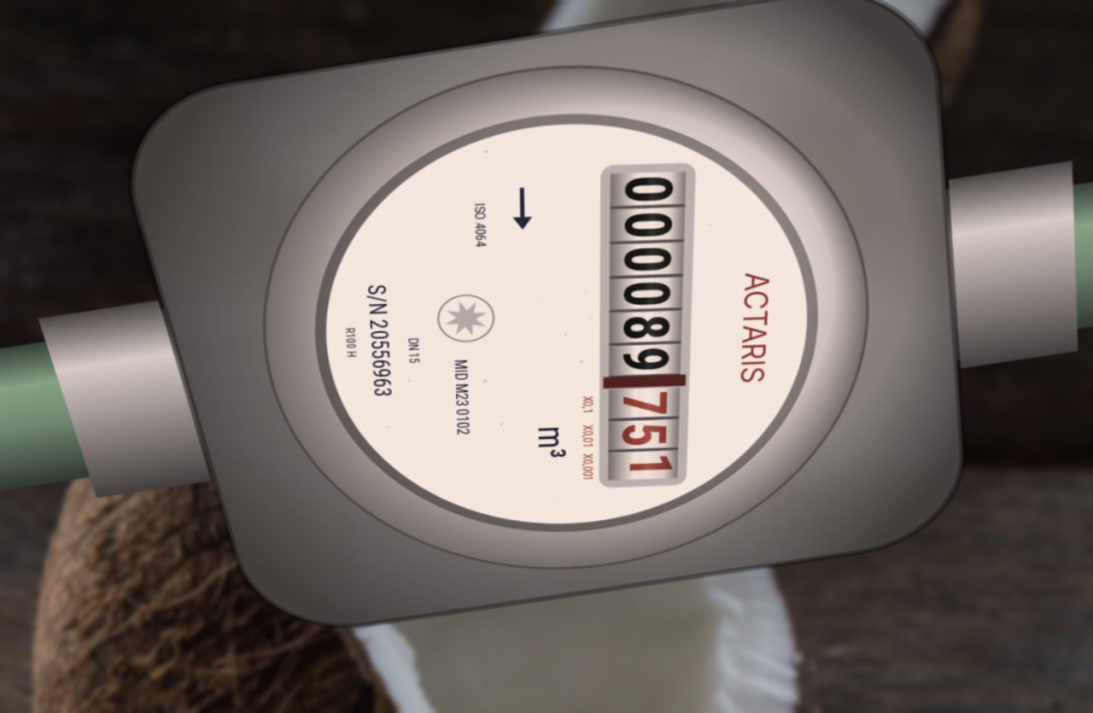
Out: 89.751
